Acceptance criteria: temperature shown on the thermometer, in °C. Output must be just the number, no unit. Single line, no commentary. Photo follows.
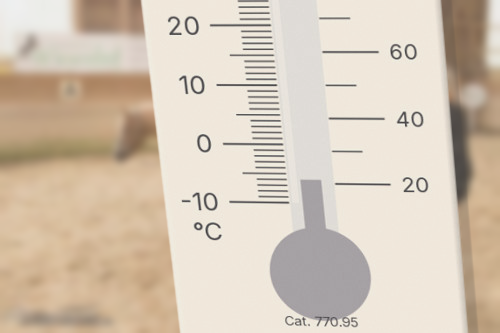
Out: -6
